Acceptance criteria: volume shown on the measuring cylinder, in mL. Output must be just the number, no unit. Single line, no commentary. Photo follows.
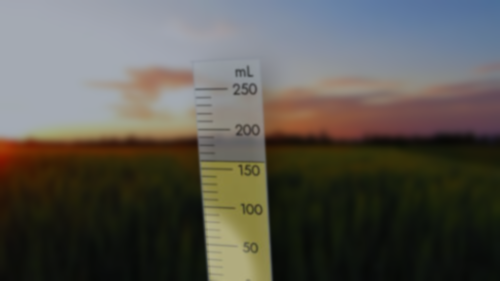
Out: 160
